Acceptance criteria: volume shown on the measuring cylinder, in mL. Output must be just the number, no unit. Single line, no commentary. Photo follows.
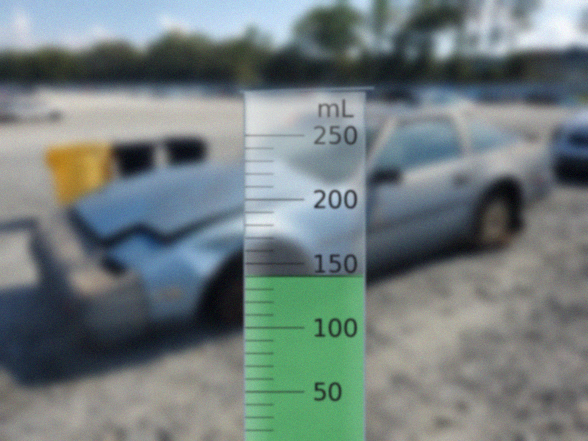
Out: 140
